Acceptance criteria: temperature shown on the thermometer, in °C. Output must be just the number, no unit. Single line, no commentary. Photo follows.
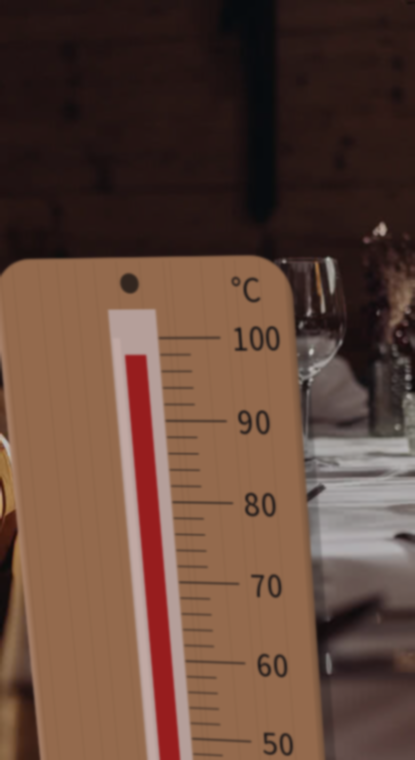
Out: 98
